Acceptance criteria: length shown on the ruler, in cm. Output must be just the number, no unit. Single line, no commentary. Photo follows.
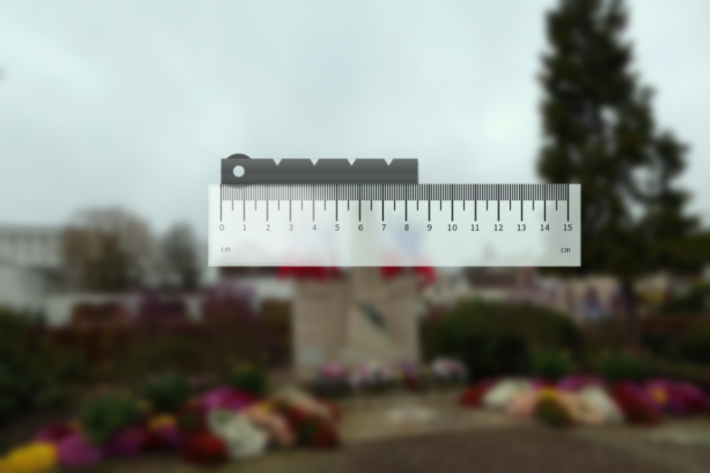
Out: 8.5
